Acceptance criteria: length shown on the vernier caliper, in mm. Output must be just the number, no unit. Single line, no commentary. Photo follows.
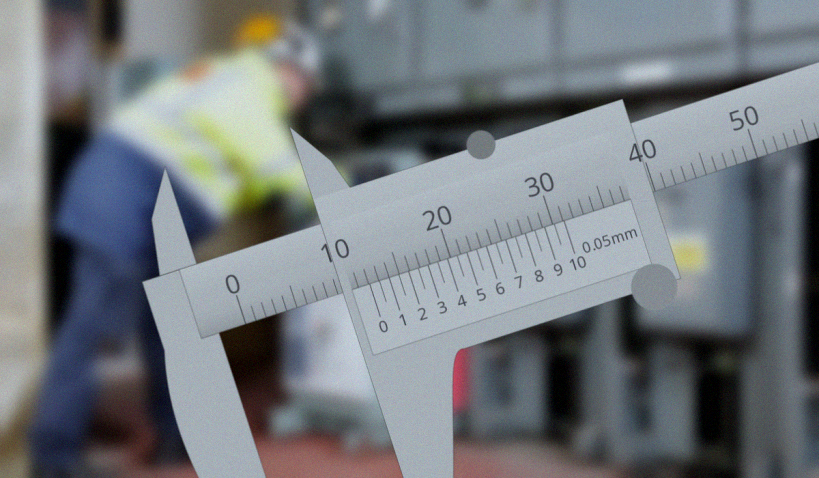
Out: 12.1
